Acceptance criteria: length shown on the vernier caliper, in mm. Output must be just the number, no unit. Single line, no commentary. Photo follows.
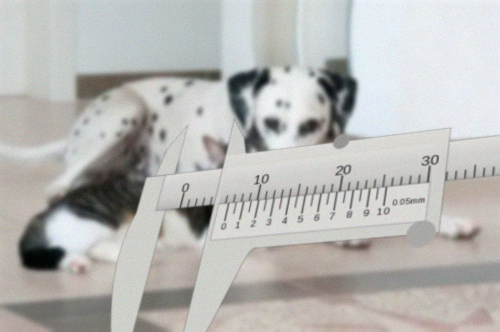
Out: 6.4
